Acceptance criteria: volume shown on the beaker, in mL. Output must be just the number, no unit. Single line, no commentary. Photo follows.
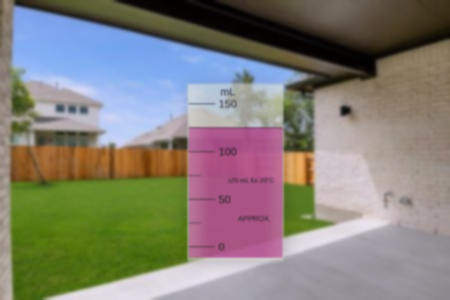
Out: 125
